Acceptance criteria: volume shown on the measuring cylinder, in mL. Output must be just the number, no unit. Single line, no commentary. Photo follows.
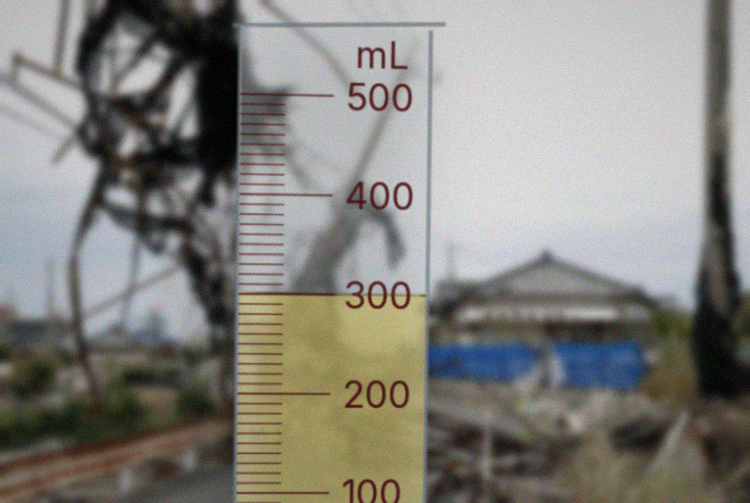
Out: 300
